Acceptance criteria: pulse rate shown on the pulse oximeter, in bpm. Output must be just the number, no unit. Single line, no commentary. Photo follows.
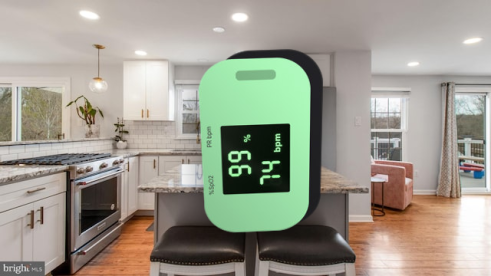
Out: 74
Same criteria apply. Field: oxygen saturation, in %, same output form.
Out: 99
